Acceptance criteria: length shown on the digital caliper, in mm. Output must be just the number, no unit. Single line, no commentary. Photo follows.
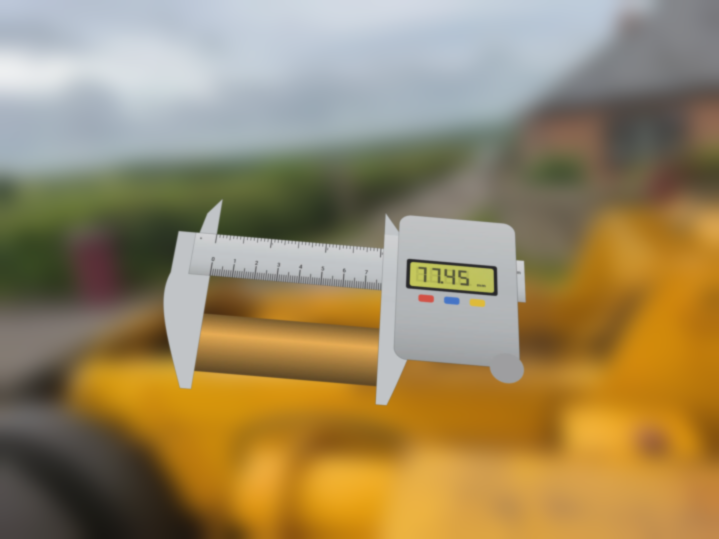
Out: 77.45
